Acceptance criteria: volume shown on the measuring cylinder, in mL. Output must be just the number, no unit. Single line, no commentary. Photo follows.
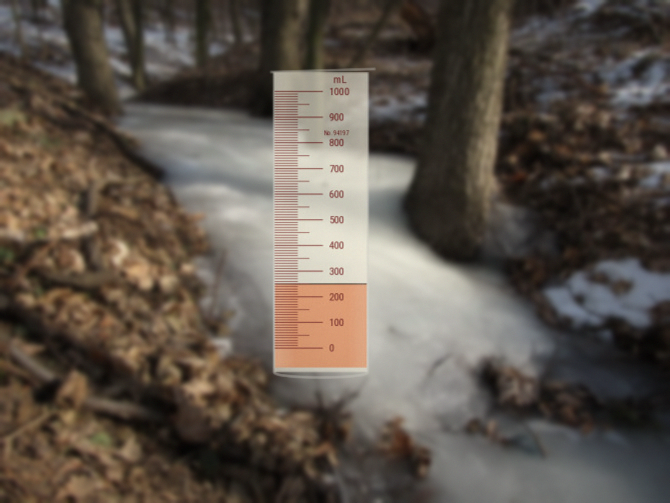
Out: 250
